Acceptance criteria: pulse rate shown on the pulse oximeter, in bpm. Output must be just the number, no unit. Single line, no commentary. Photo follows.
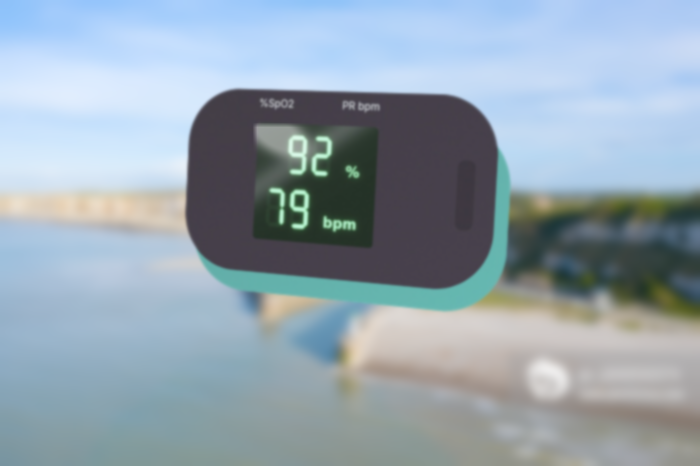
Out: 79
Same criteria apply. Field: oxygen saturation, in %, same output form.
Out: 92
